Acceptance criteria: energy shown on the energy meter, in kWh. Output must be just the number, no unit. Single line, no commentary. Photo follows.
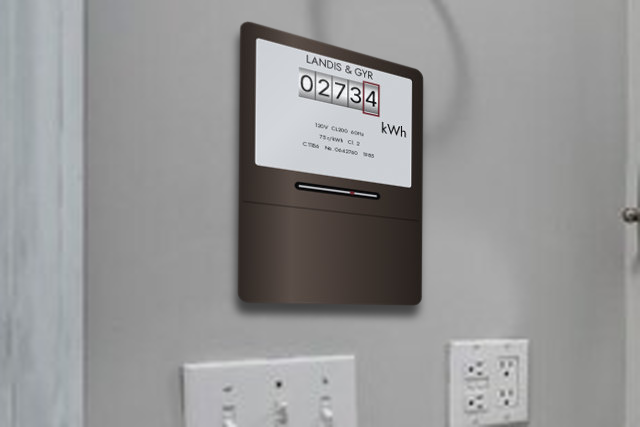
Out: 273.4
